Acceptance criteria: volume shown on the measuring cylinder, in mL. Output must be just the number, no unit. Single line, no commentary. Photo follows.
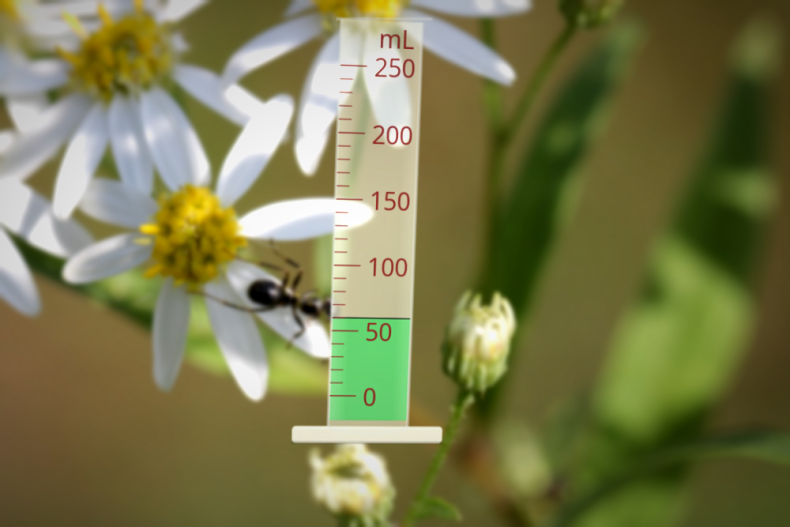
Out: 60
